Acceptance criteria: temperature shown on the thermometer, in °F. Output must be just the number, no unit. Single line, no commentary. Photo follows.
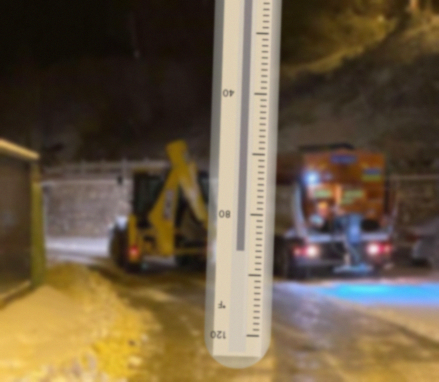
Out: 92
